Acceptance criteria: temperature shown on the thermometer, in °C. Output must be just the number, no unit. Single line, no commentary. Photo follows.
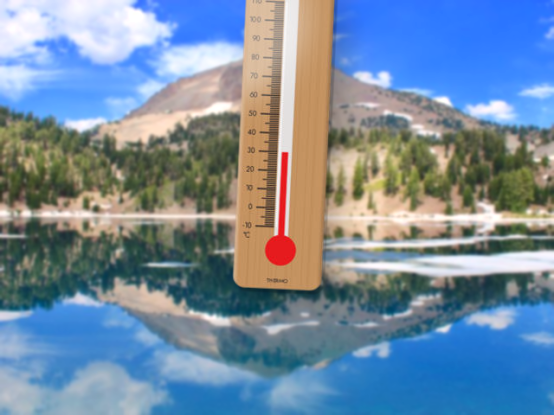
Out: 30
